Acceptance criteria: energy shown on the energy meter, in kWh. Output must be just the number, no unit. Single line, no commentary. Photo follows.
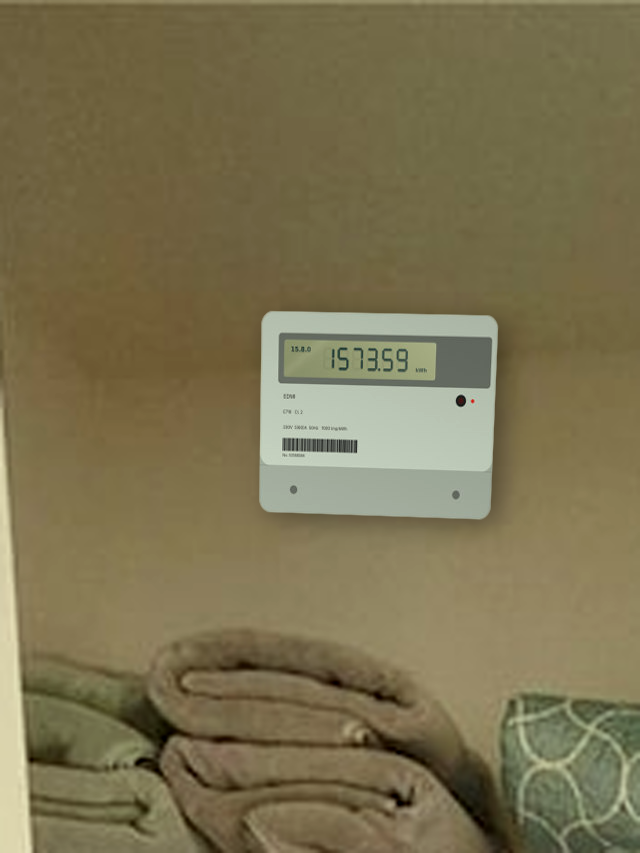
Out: 1573.59
